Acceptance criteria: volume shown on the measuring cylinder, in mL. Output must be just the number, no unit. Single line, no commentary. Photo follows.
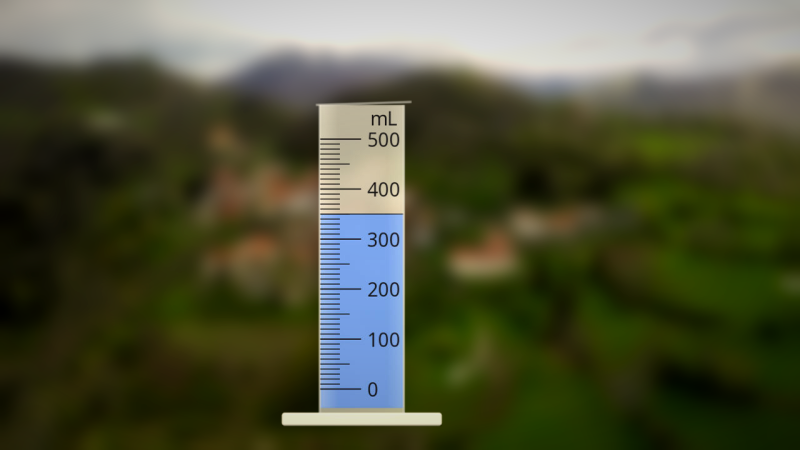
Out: 350
